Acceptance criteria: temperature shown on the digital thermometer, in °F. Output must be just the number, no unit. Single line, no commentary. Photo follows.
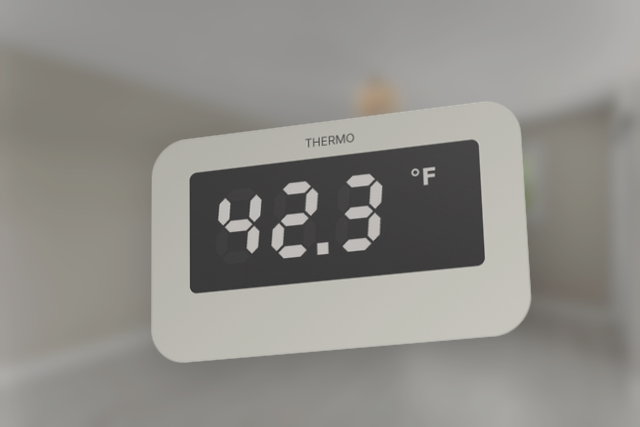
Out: 42.3
